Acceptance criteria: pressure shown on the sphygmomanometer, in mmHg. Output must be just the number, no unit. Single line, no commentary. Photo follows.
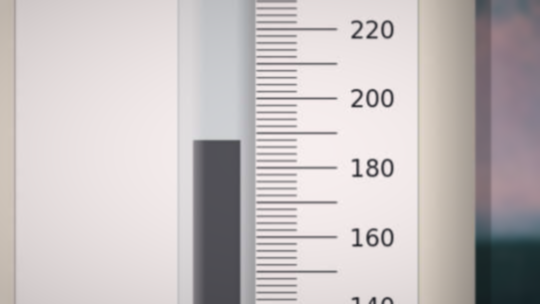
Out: 188
